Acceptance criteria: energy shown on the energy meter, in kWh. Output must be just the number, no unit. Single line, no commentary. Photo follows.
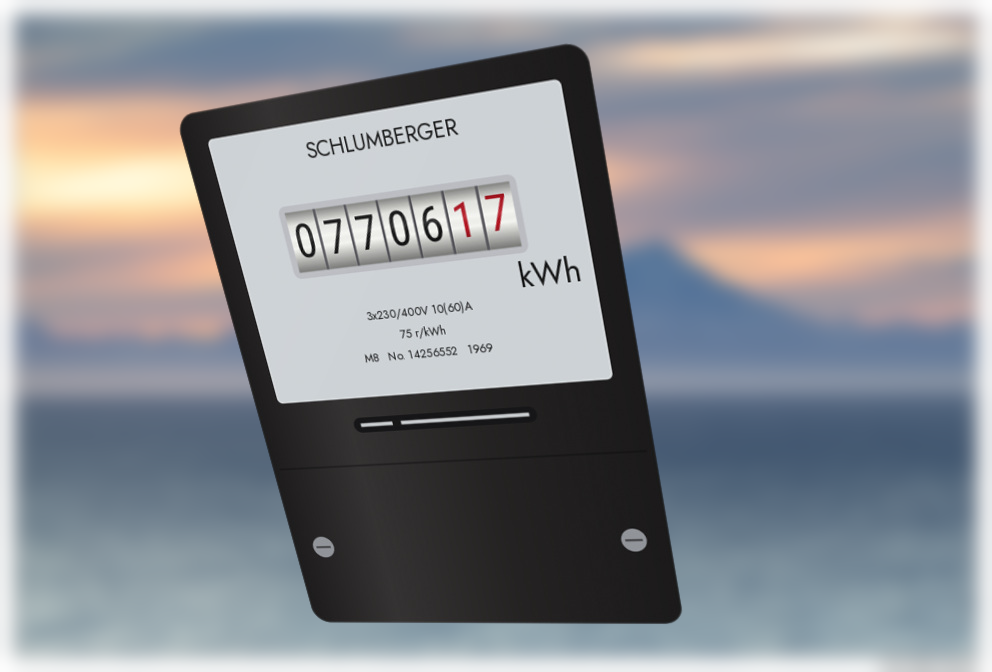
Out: 7706.17
